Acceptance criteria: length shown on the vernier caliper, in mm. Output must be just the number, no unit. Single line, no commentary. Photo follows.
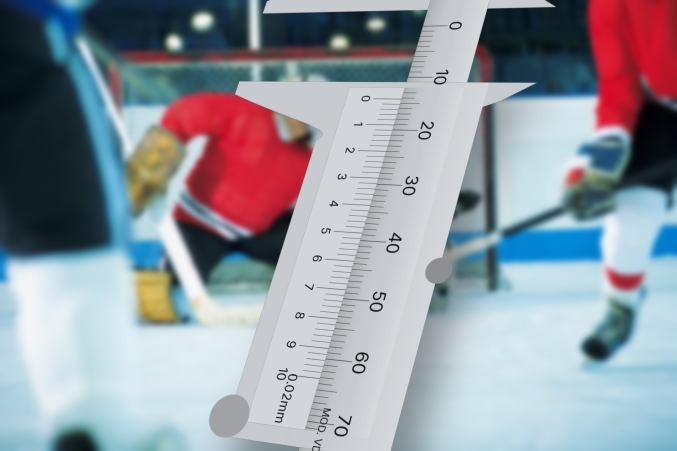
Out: 14.2
